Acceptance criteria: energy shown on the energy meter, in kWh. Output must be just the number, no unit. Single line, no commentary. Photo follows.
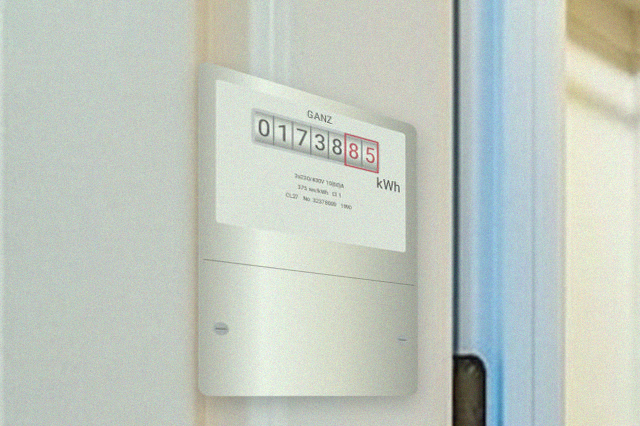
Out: 1738.85
